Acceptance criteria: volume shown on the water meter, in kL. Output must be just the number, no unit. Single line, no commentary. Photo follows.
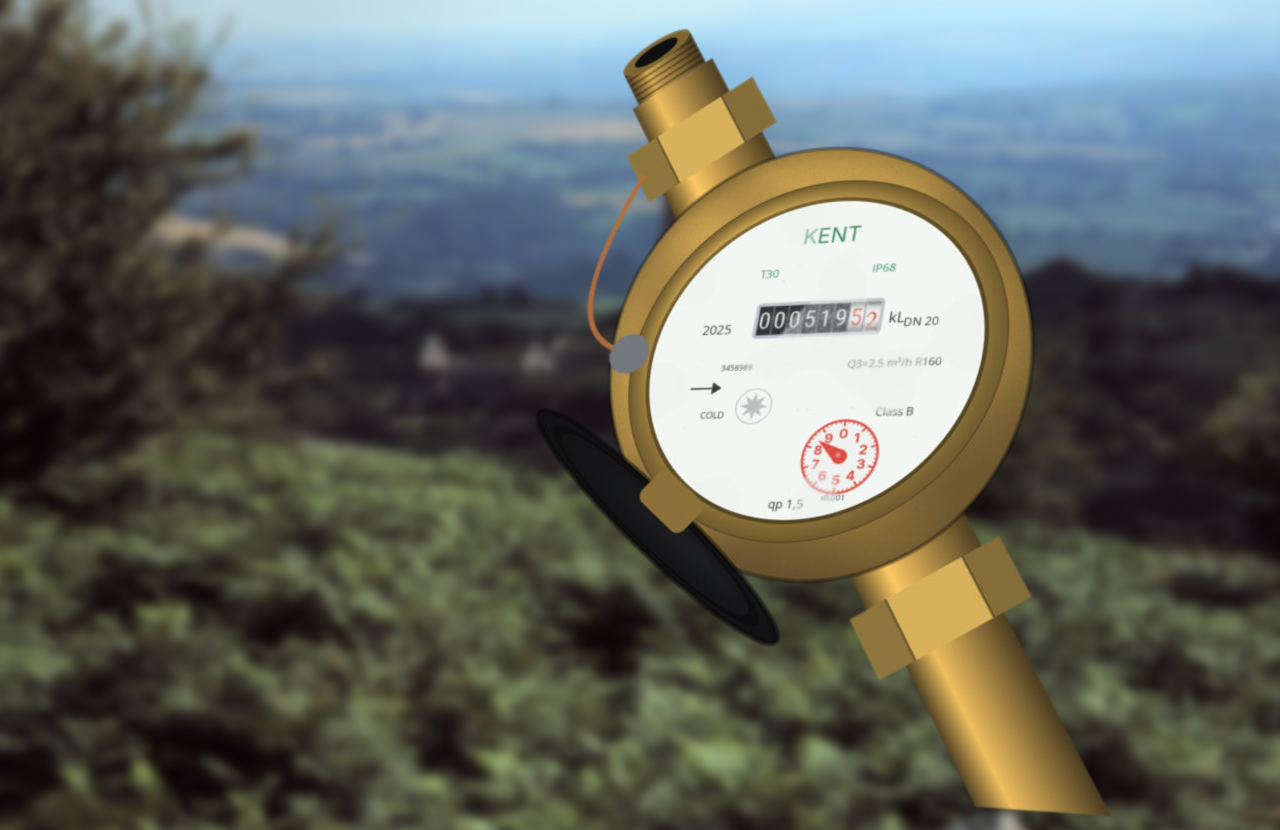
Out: 519.518
